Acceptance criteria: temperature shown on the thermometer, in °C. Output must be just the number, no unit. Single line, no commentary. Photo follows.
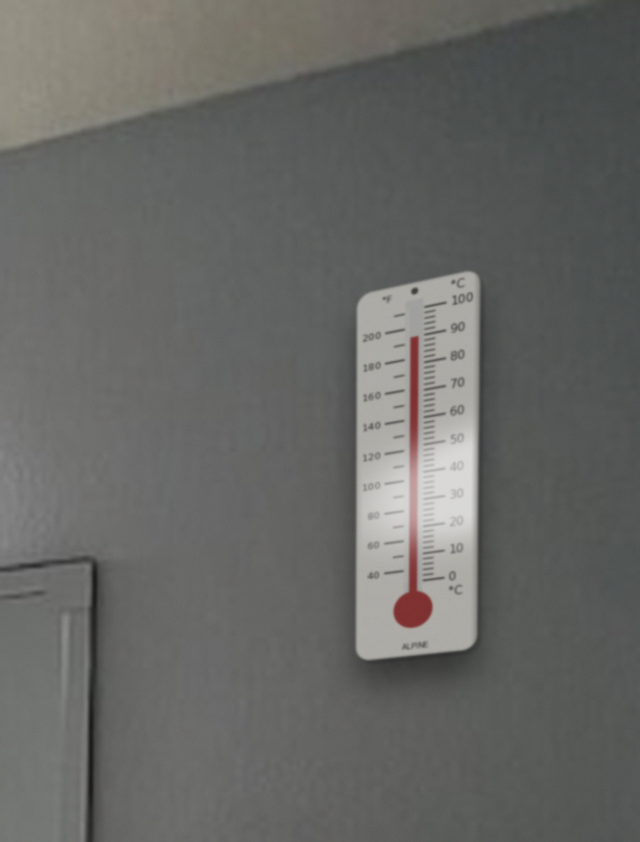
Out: 90
